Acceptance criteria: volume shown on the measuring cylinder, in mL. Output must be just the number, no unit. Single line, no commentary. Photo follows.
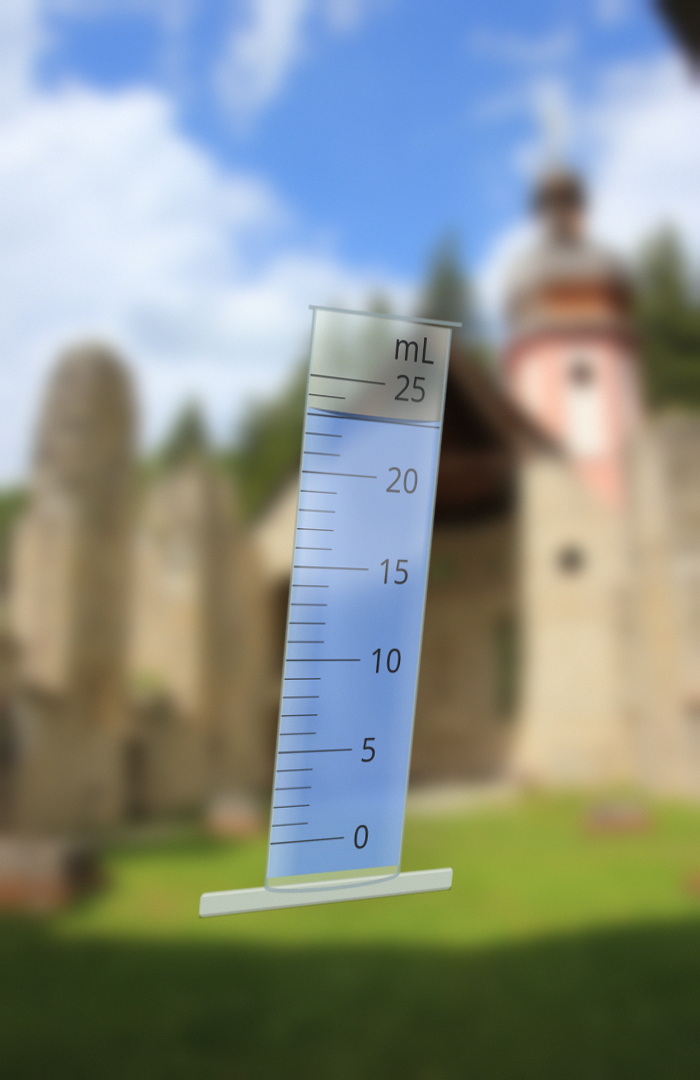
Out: 23
